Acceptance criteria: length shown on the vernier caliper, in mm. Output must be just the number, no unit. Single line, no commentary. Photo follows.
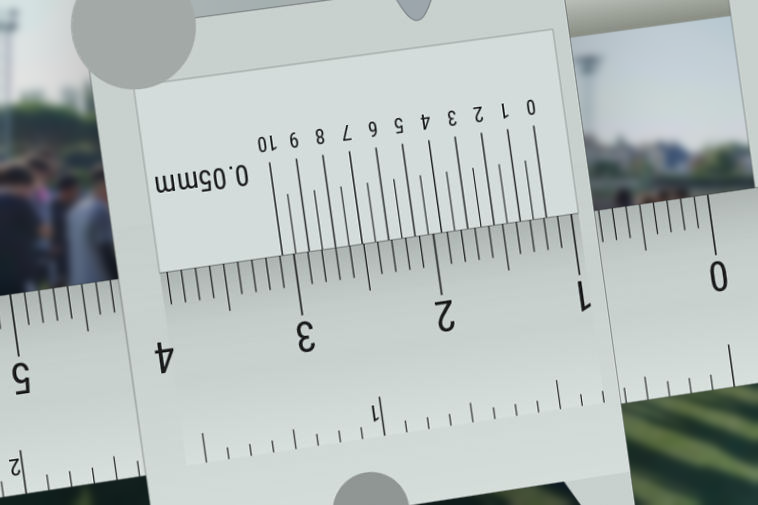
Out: 11.8
